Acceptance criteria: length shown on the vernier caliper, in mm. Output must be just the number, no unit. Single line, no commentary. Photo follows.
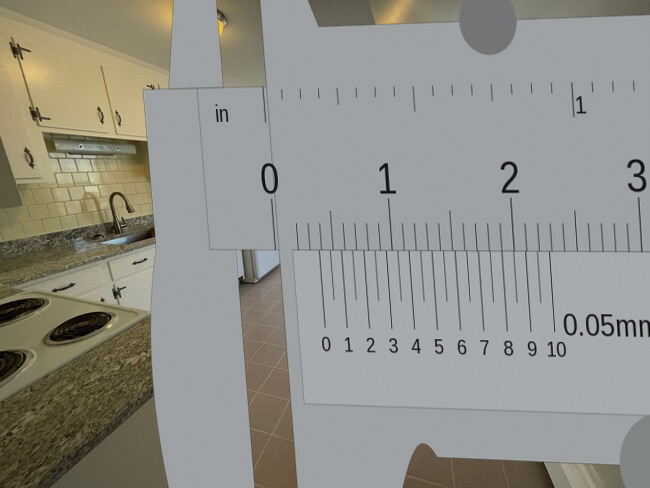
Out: 3.8
